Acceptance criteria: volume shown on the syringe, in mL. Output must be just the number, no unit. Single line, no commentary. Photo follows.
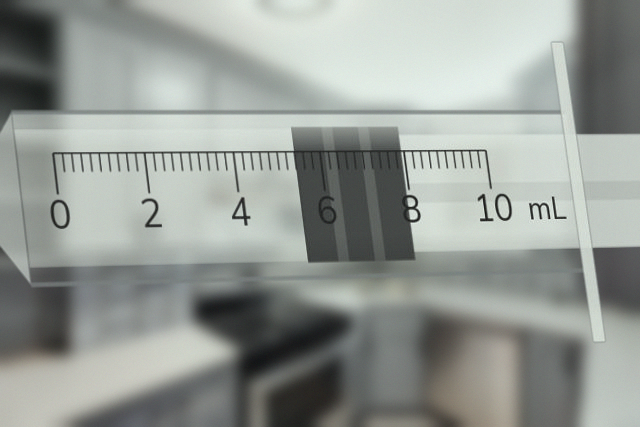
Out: 5.4
